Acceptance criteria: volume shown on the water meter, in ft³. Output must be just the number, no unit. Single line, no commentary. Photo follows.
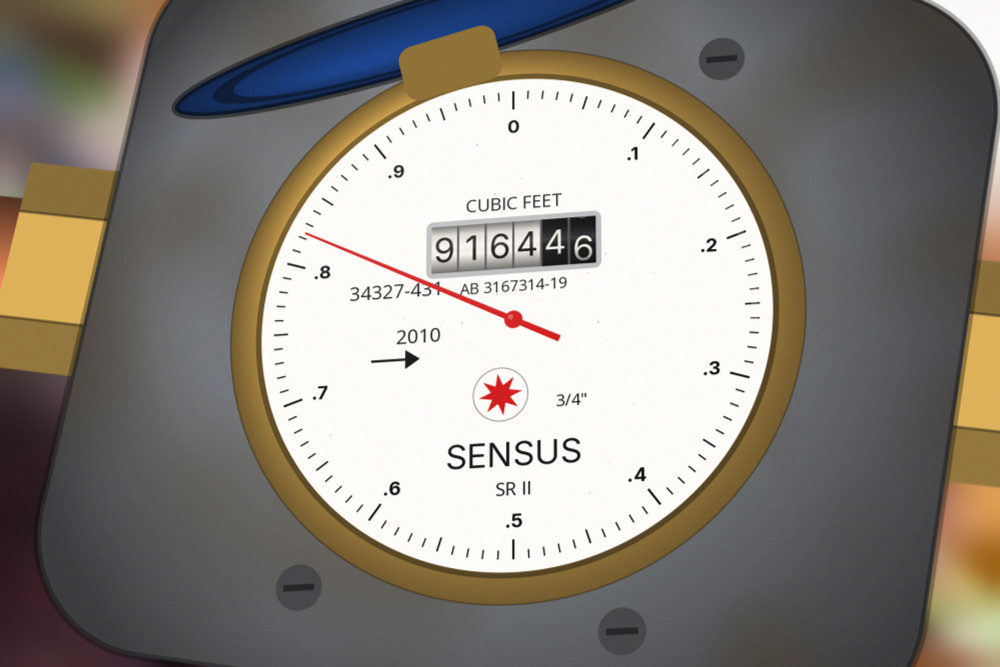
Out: 916445.82
